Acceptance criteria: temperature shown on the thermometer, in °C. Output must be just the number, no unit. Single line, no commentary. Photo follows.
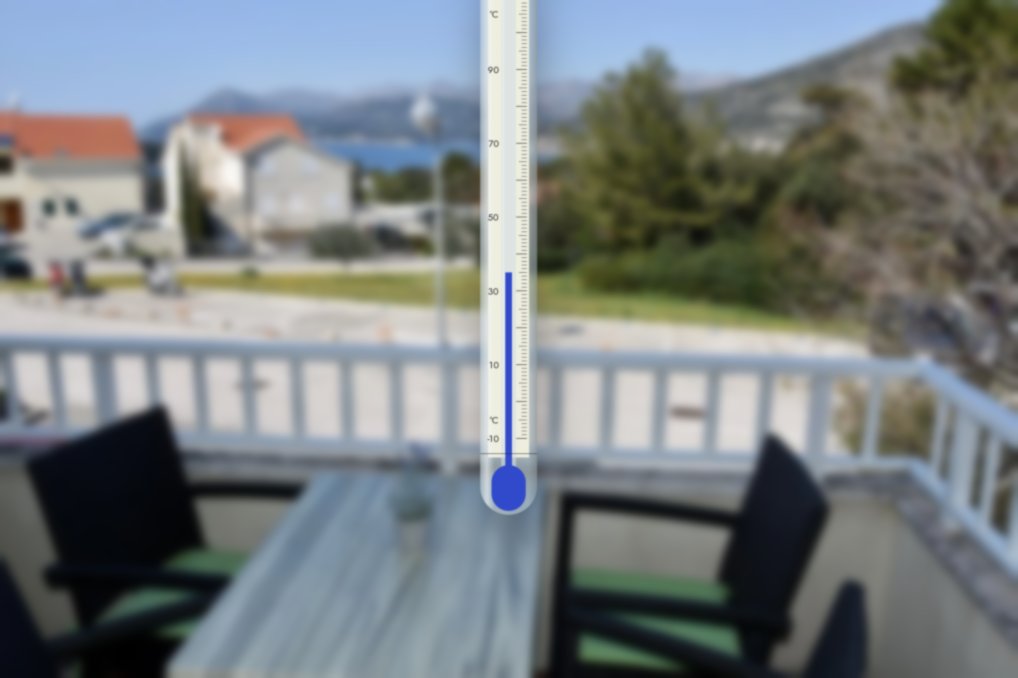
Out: 35
